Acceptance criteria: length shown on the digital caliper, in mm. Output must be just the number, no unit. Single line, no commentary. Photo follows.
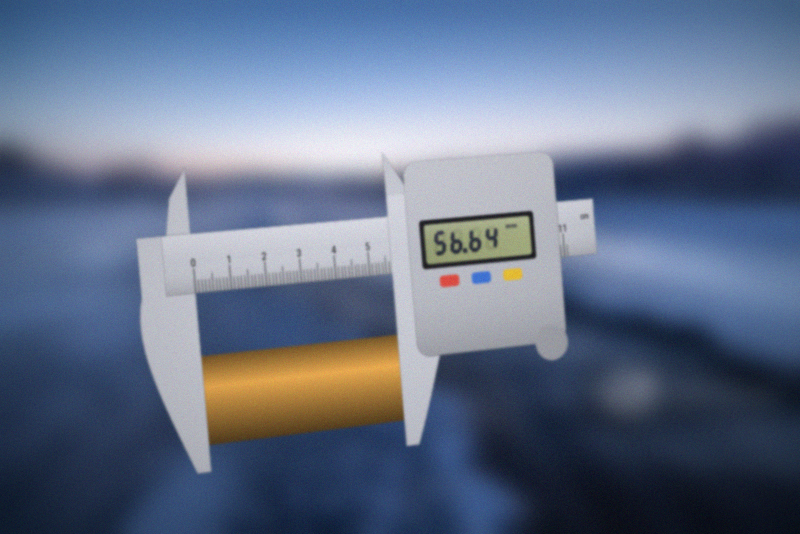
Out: 56.64
